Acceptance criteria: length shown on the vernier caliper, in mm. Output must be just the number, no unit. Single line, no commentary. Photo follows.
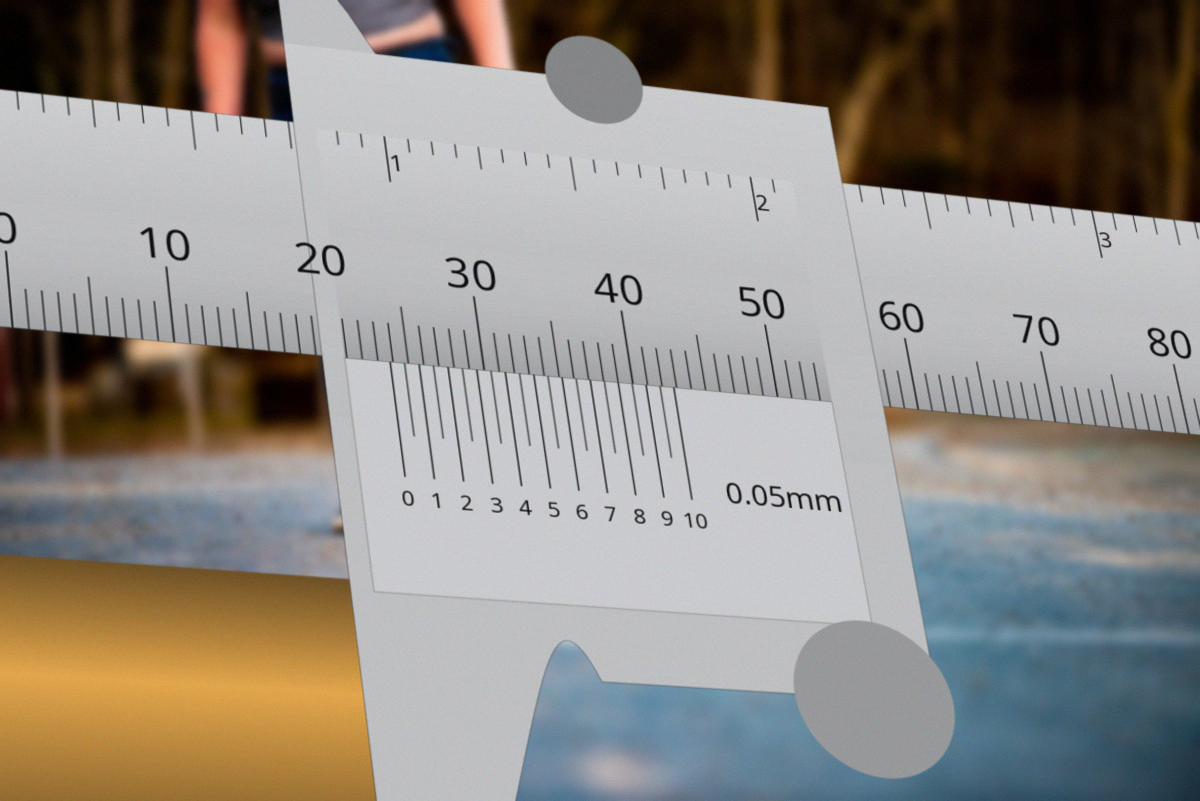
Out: 23.8
